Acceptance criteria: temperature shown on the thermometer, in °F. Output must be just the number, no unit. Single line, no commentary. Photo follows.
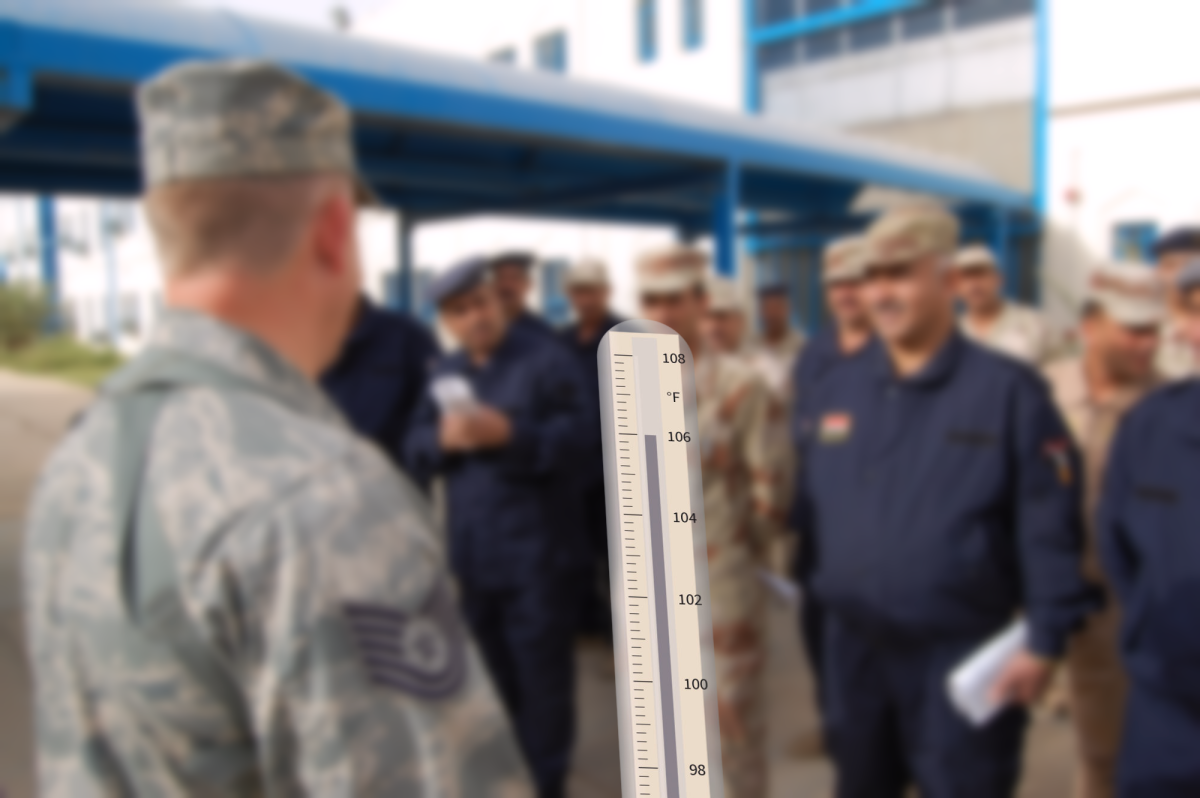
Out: 106
